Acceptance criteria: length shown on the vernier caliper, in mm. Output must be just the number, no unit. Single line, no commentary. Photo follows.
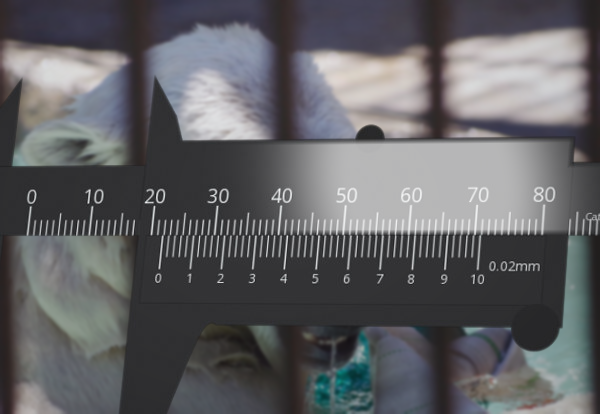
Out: 21.8
